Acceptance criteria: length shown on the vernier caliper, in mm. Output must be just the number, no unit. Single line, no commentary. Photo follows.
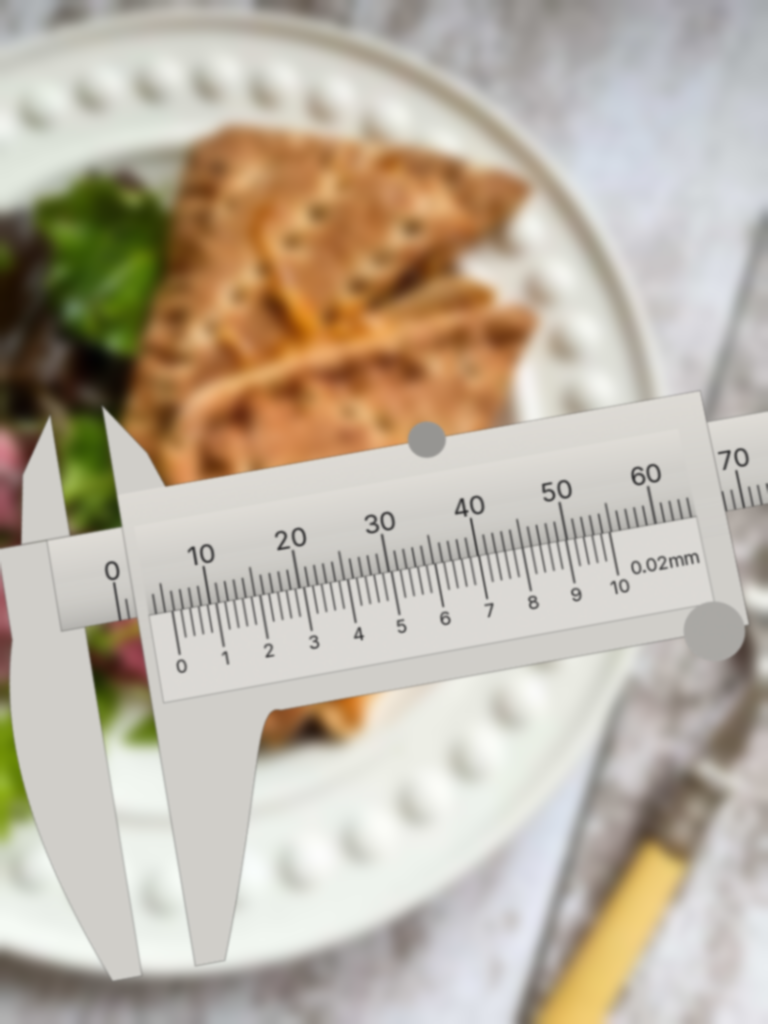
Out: 5.8
